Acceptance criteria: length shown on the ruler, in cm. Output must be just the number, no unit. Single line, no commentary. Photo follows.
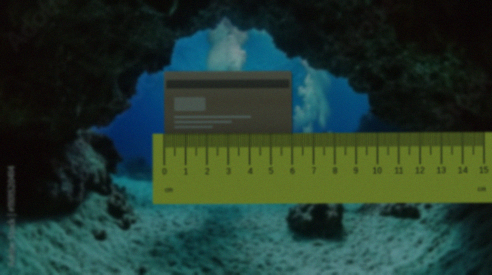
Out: 6
